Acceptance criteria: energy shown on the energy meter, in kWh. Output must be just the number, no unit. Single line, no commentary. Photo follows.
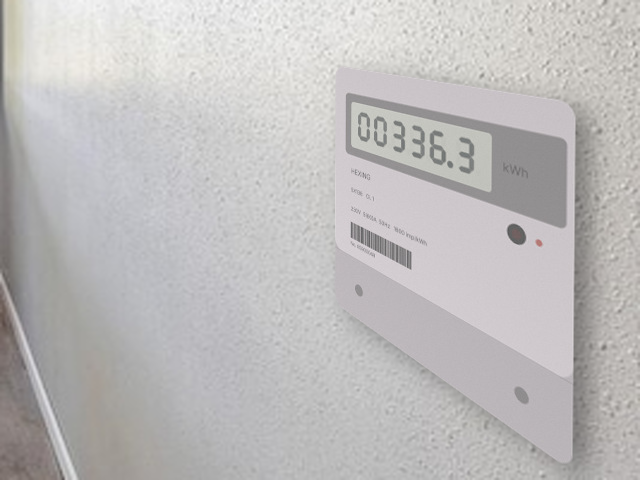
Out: 336.3
